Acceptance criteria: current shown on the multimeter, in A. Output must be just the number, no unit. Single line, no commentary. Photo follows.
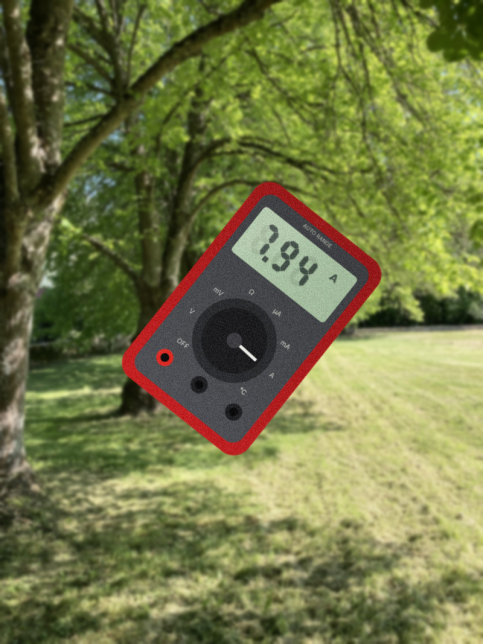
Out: 7.94
